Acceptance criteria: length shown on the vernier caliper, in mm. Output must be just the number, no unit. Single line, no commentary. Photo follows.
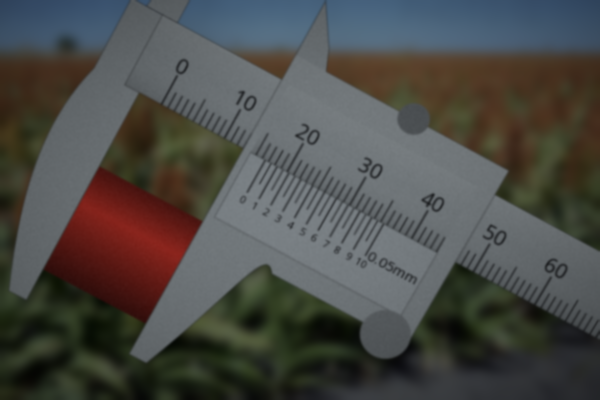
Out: 16.5
